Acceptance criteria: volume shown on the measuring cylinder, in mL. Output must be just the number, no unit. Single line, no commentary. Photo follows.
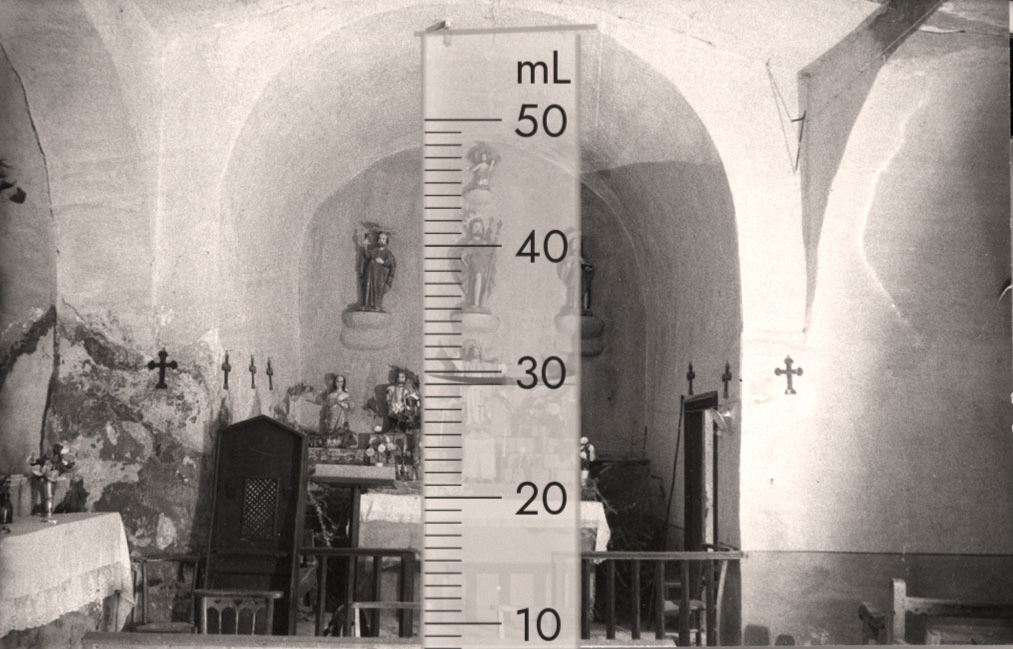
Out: 29
